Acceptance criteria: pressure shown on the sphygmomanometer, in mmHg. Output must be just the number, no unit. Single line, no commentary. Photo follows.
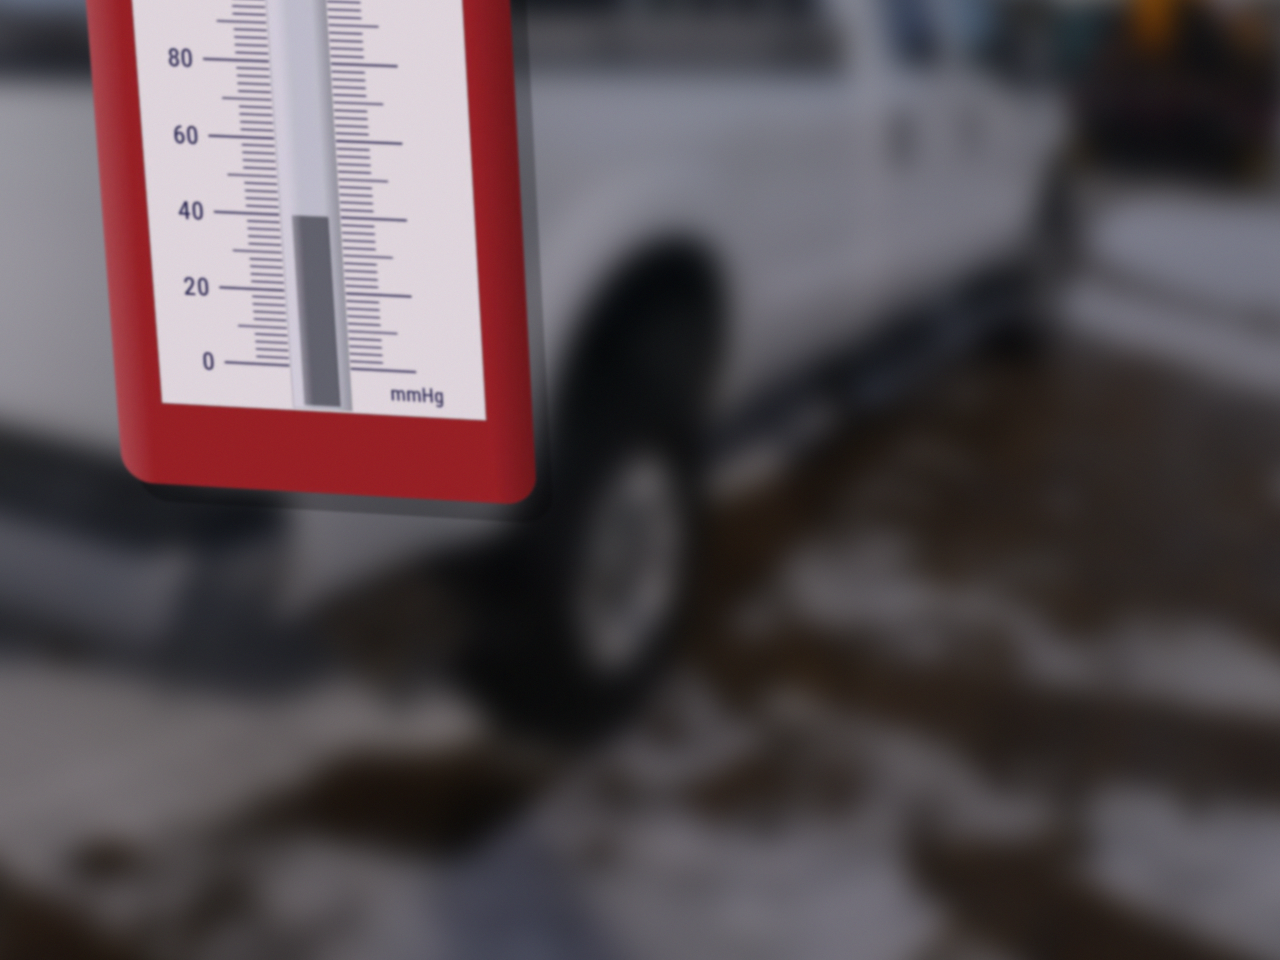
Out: 40
